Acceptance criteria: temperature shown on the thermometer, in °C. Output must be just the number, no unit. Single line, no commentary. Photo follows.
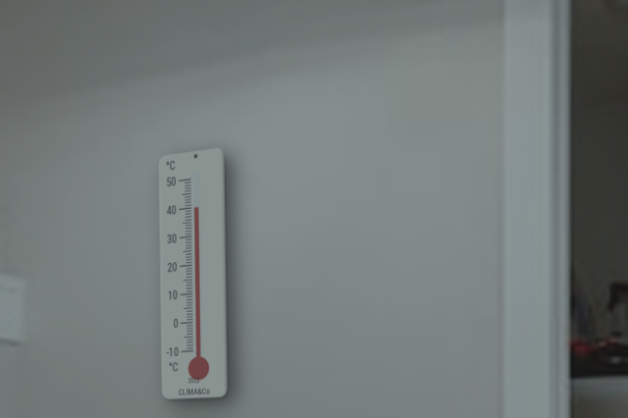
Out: 40
